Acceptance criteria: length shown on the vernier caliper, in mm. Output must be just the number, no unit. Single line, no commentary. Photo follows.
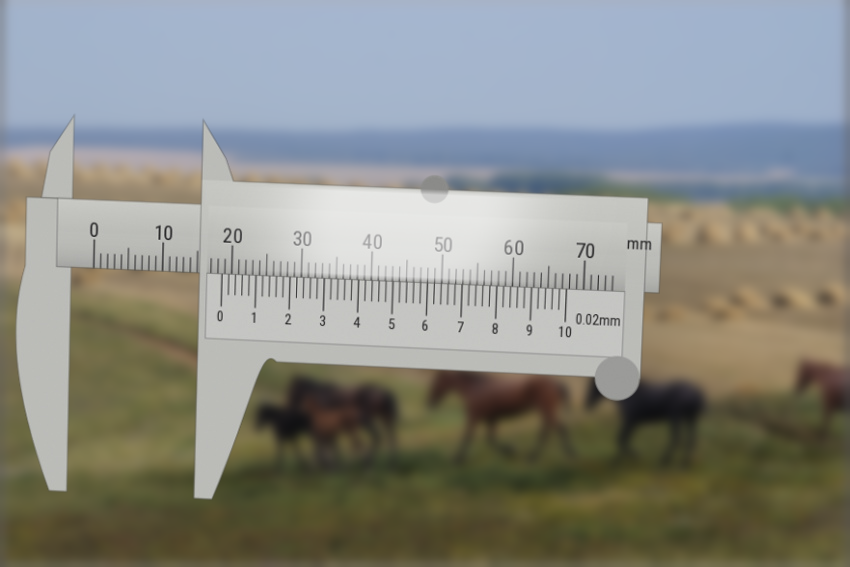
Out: 18.6
